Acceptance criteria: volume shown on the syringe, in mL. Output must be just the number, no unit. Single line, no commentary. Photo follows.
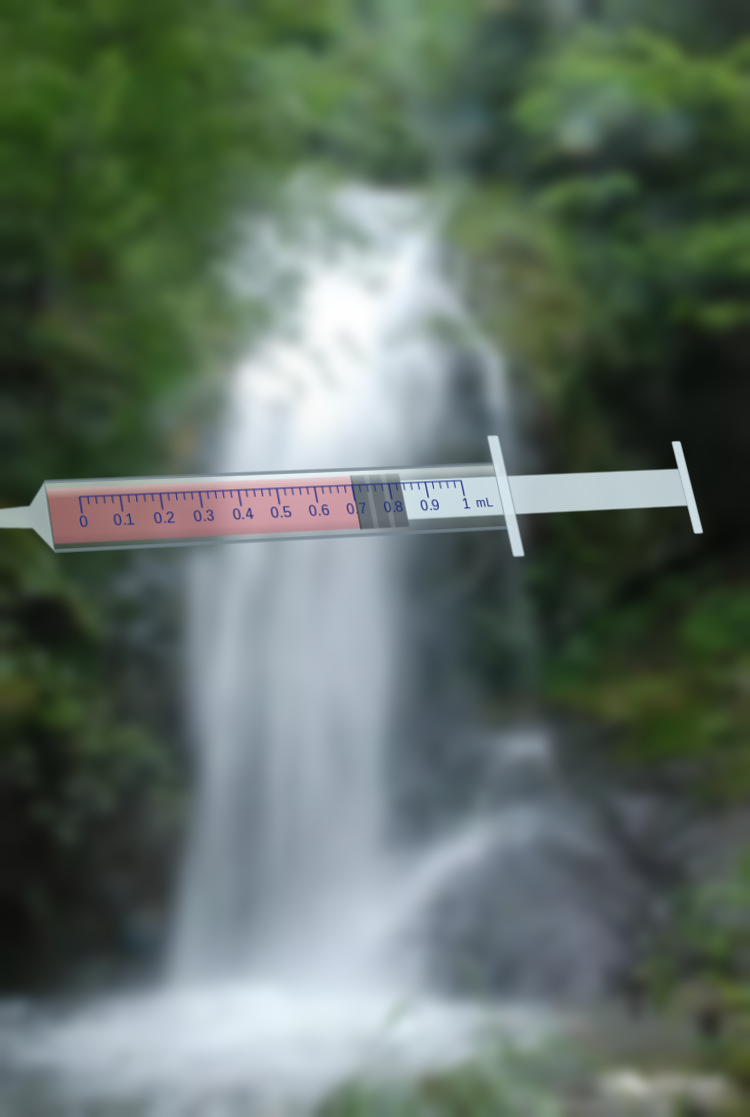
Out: 0.7
